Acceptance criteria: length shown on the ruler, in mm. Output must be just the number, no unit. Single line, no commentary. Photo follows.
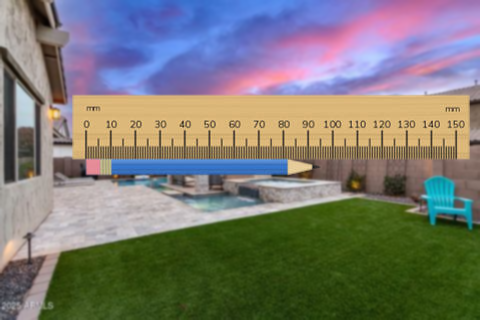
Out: 95
